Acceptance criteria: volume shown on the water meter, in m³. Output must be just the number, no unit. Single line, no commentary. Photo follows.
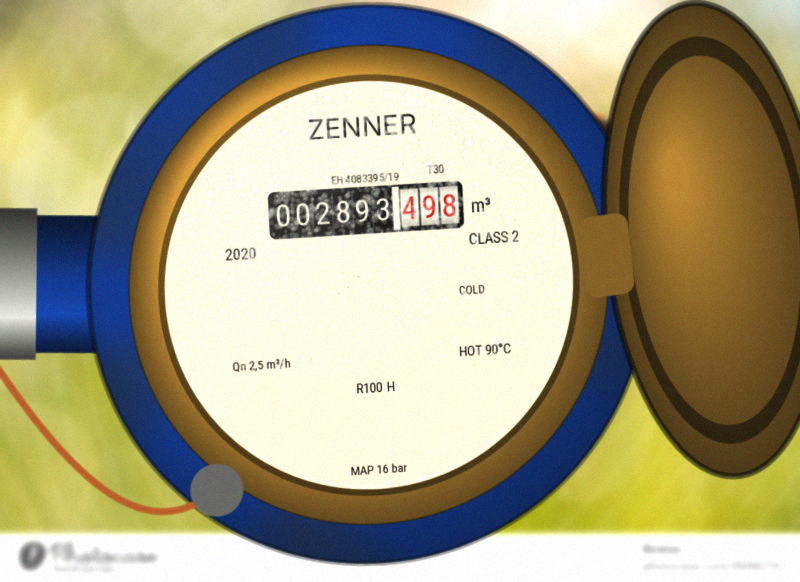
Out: 2893.498
